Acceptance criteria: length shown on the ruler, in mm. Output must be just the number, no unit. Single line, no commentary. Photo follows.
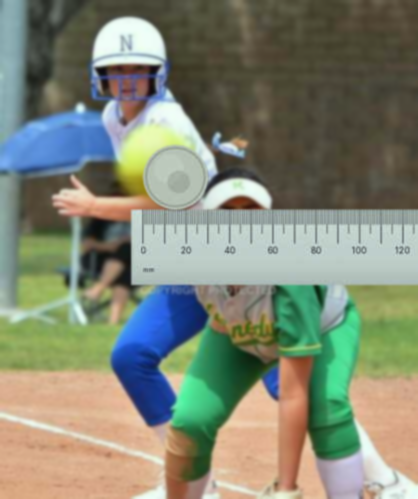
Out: 30
